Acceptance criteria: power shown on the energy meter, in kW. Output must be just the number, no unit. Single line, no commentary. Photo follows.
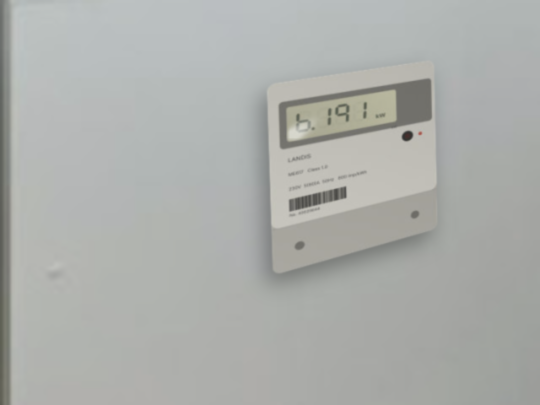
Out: 6.191
